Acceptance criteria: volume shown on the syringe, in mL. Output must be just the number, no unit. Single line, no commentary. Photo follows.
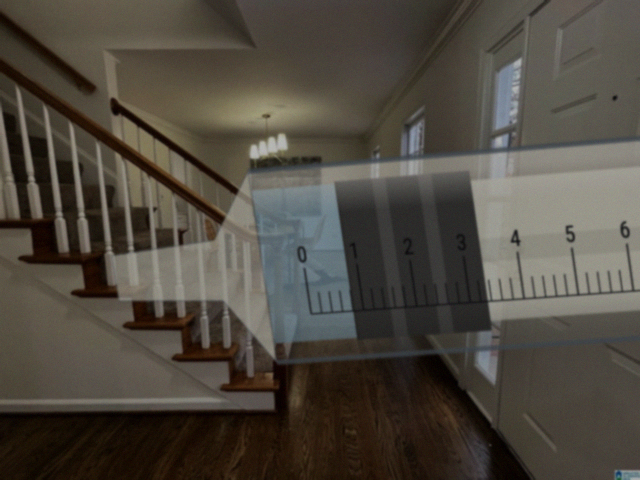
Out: 0.8
